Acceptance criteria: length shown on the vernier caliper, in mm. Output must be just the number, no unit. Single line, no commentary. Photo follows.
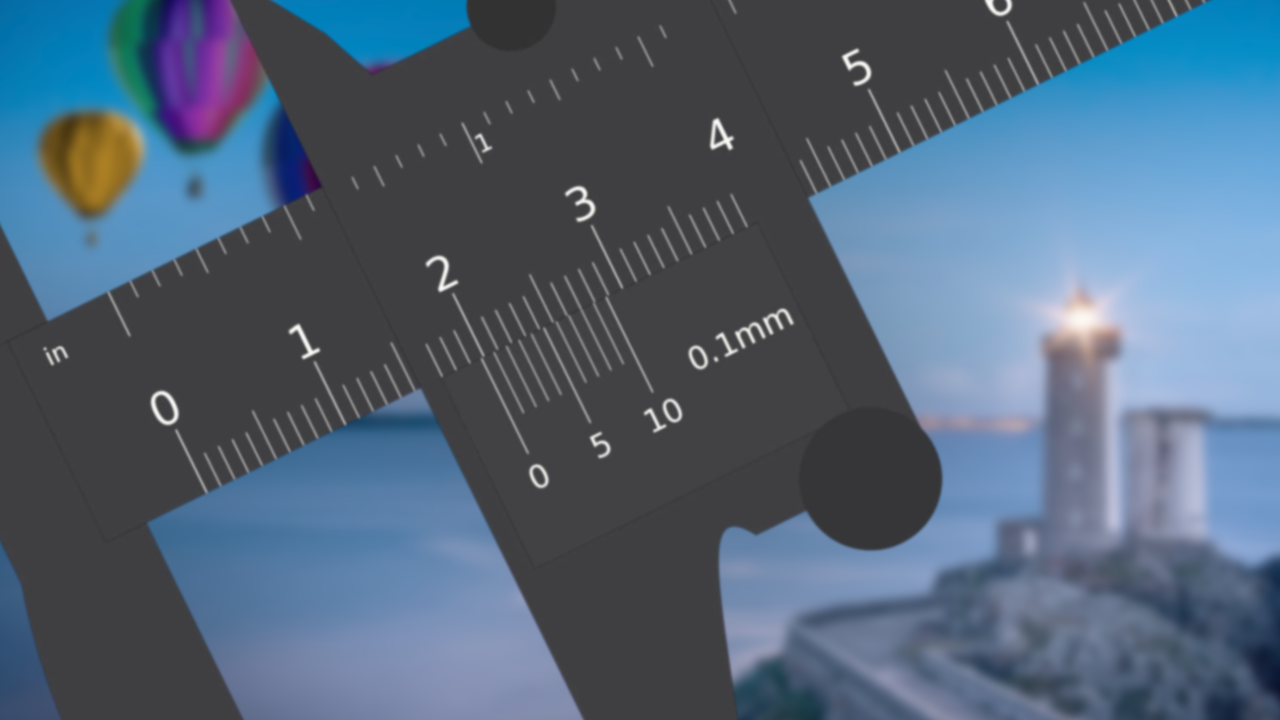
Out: 19.8
